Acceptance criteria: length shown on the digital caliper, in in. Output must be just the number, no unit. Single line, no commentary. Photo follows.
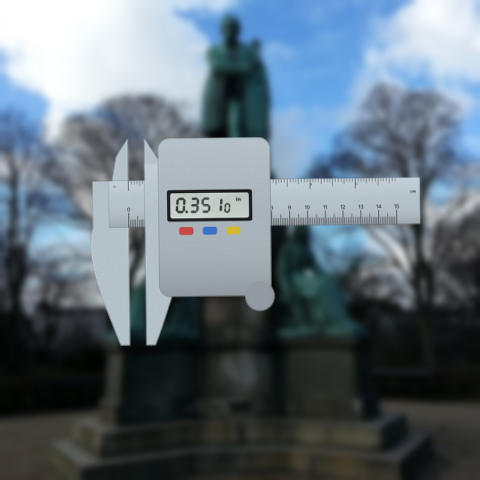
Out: 0.3510
